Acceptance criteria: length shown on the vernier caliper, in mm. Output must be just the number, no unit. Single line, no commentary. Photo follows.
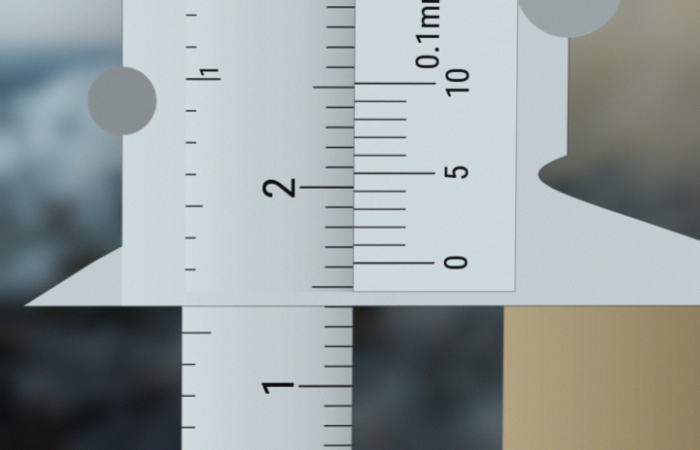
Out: 16.2
